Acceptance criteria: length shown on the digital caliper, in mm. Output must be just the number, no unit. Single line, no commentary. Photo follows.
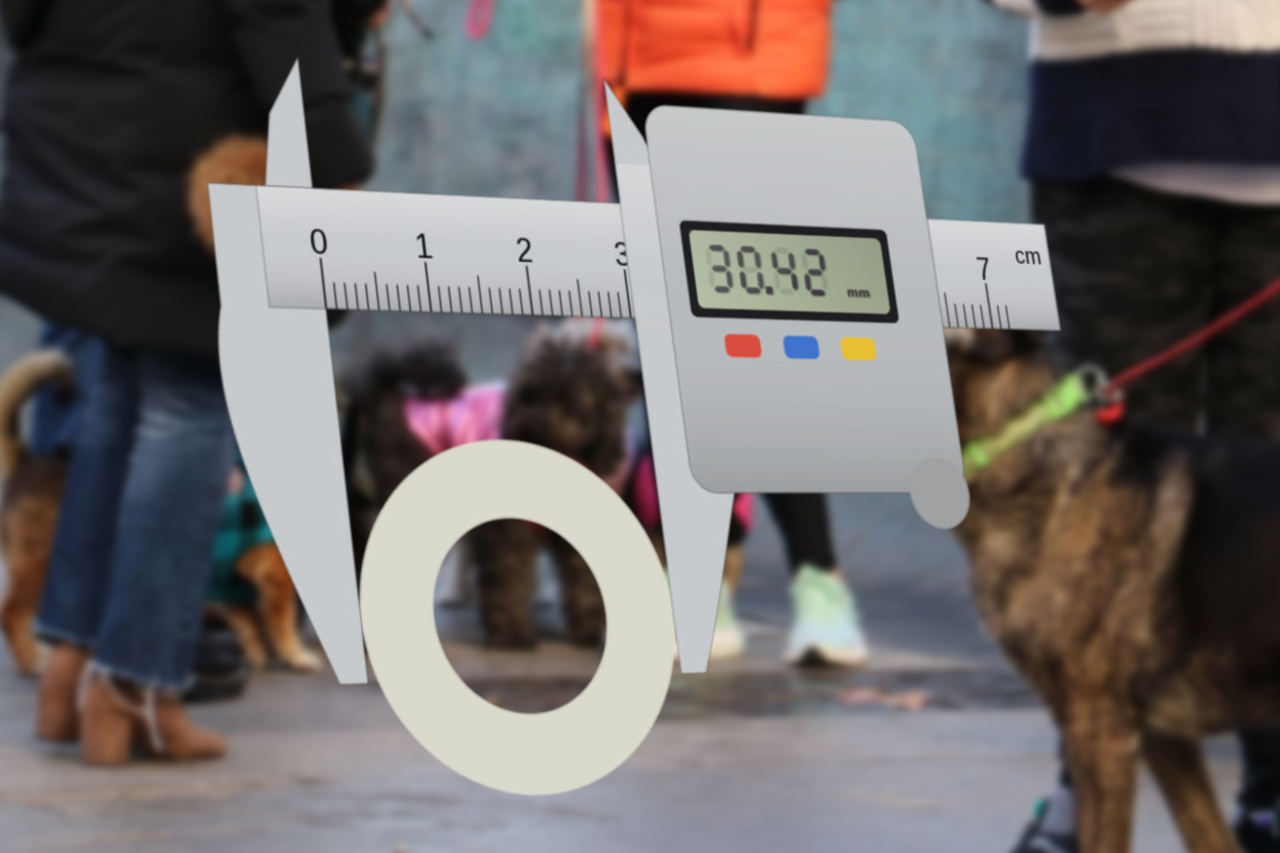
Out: 30.42
